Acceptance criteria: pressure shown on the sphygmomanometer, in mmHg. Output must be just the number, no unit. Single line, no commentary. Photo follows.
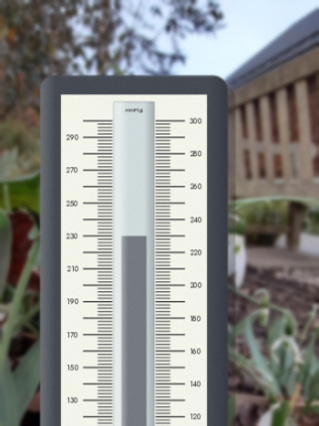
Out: 230
